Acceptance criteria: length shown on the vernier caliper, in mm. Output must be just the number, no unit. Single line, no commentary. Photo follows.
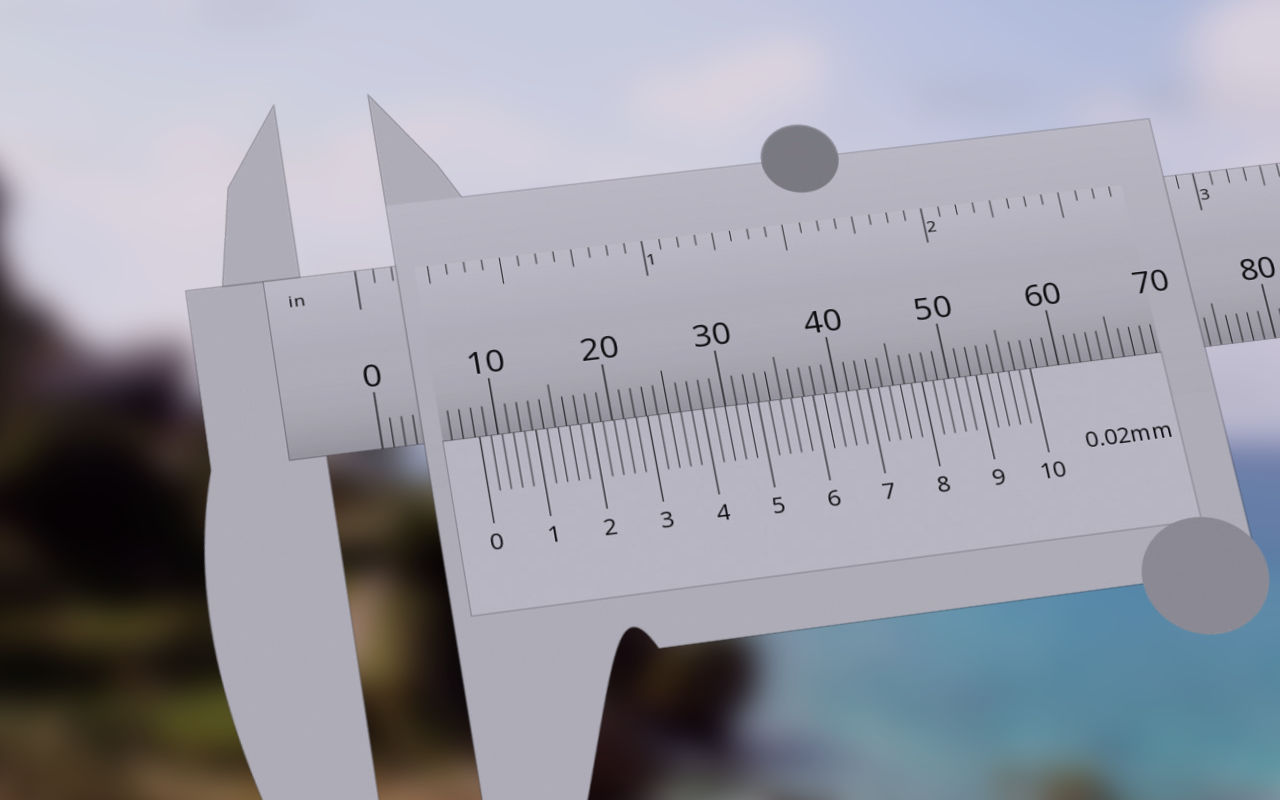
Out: 8.4
